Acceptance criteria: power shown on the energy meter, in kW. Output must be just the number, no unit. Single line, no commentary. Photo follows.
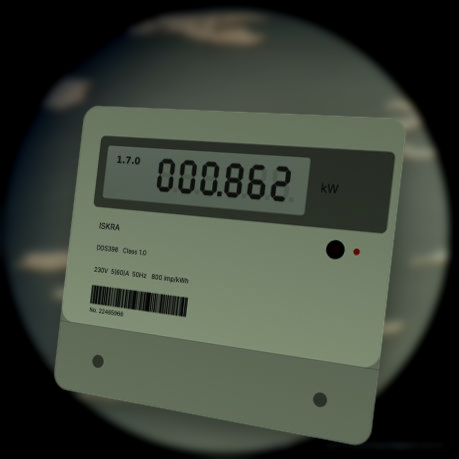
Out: 0.862
